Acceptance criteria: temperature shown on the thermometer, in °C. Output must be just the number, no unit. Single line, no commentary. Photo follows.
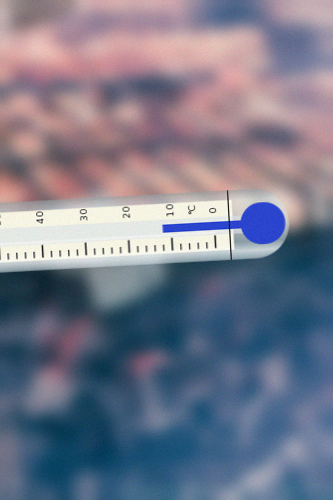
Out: 12
